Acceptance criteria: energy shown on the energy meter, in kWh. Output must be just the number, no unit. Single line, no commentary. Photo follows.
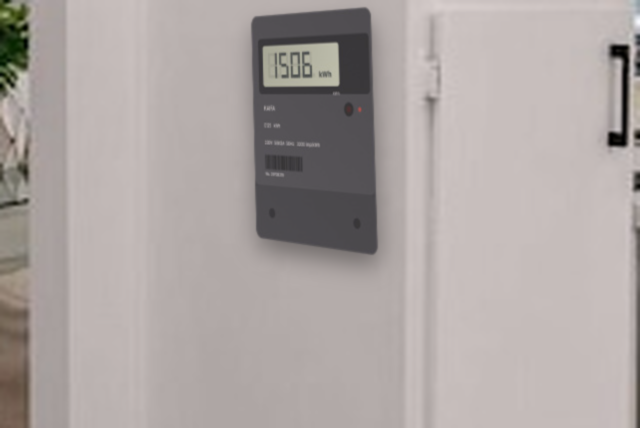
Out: 1506
